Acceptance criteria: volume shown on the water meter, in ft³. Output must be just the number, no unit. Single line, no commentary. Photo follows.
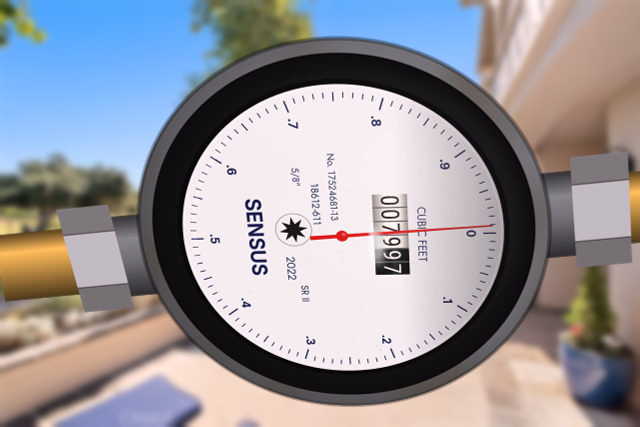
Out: 7996.99
